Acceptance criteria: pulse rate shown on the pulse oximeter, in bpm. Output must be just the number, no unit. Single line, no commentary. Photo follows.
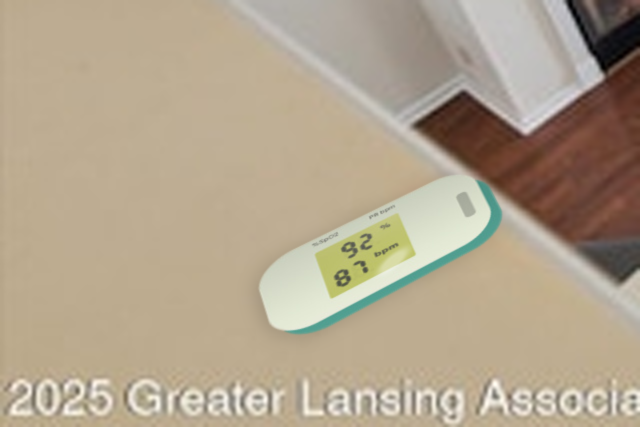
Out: 87
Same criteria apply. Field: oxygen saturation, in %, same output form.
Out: 92
